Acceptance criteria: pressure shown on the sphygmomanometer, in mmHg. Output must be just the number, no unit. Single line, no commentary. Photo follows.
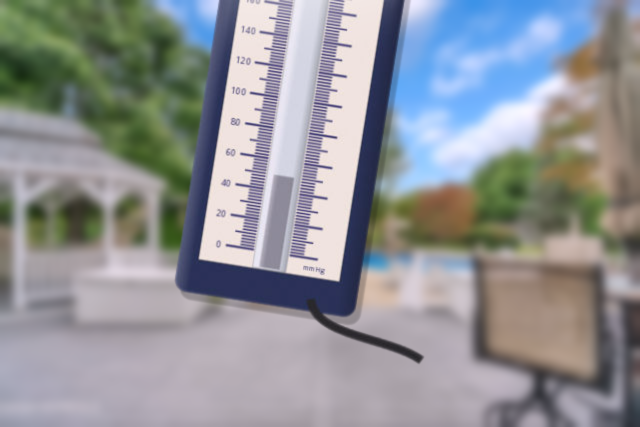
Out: 50
